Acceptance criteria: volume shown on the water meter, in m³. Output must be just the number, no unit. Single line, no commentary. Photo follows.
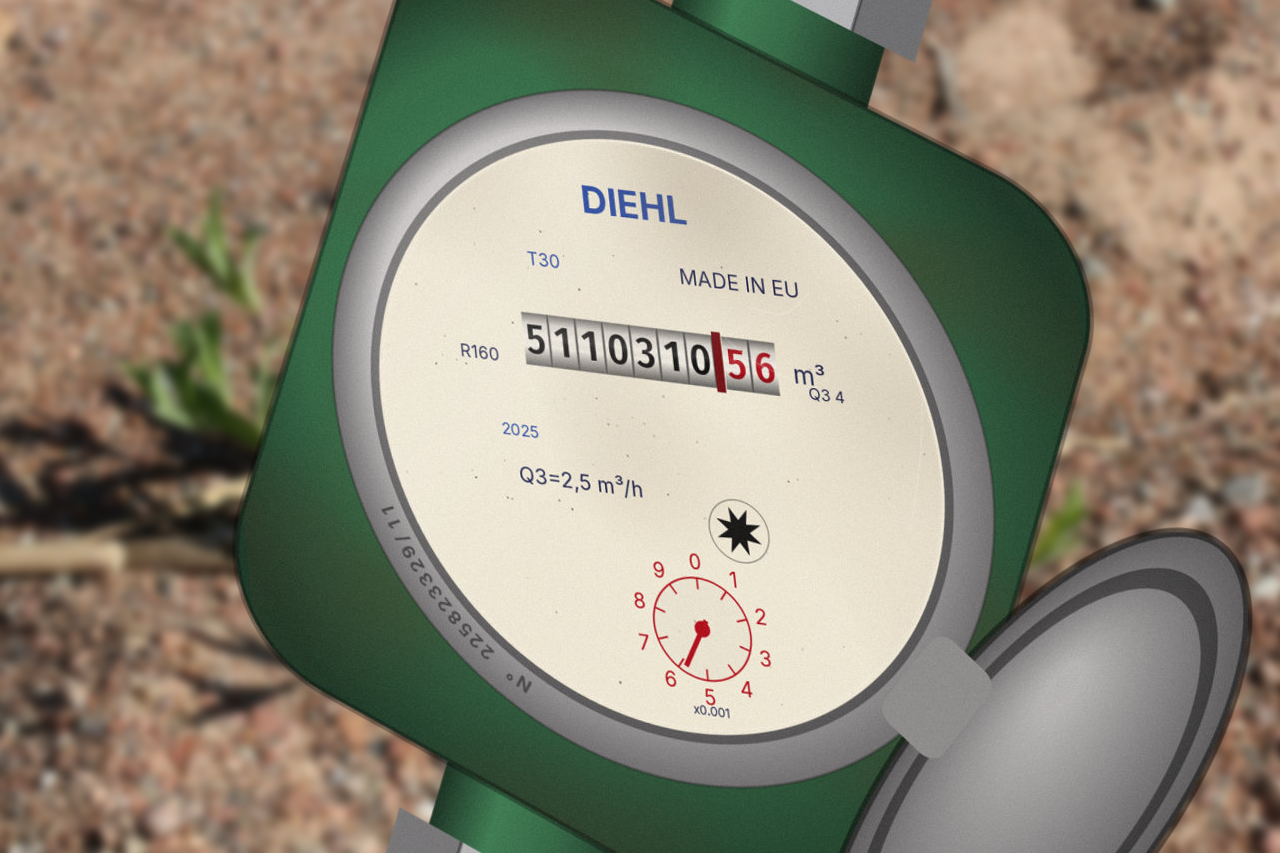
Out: 5110310.565
